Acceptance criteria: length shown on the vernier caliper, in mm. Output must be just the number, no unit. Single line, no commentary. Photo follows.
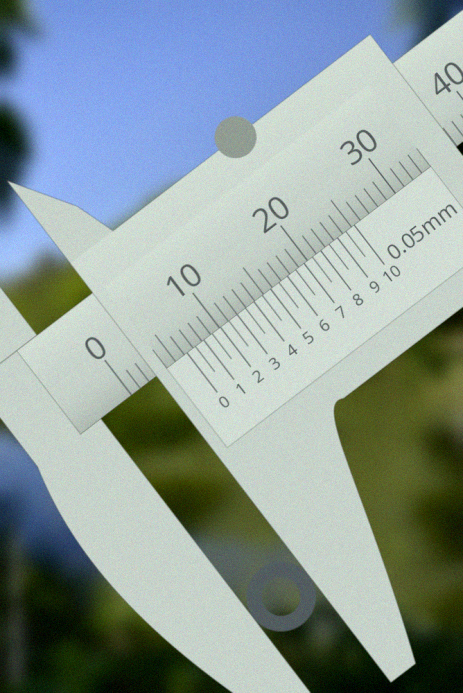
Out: 6.3
